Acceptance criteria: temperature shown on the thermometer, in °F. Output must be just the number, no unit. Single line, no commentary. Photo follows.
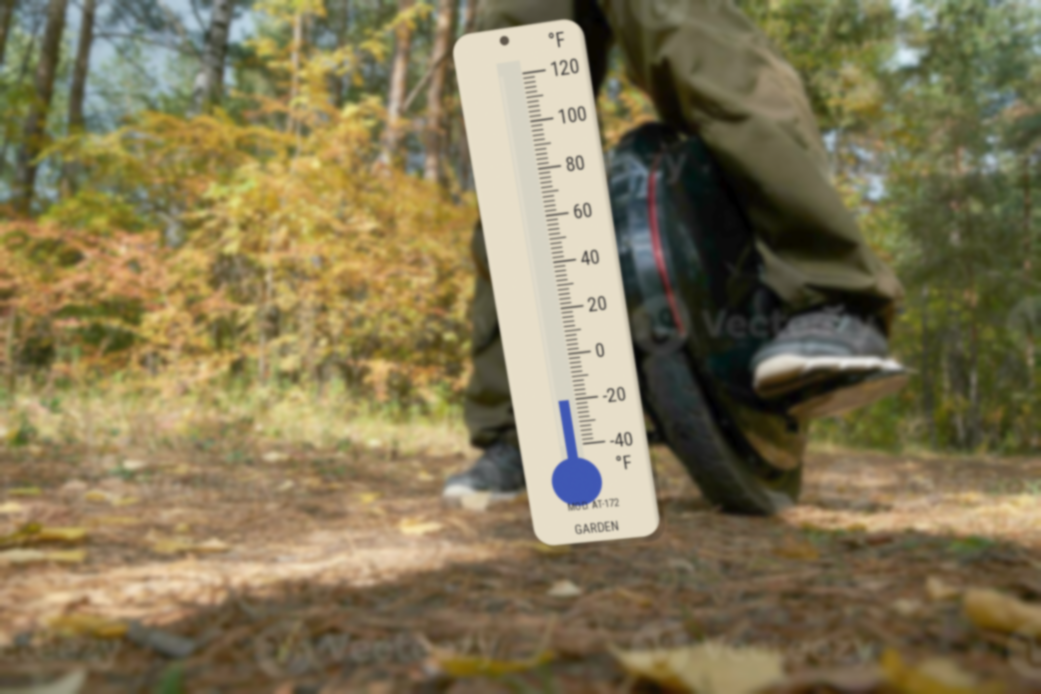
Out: -20
